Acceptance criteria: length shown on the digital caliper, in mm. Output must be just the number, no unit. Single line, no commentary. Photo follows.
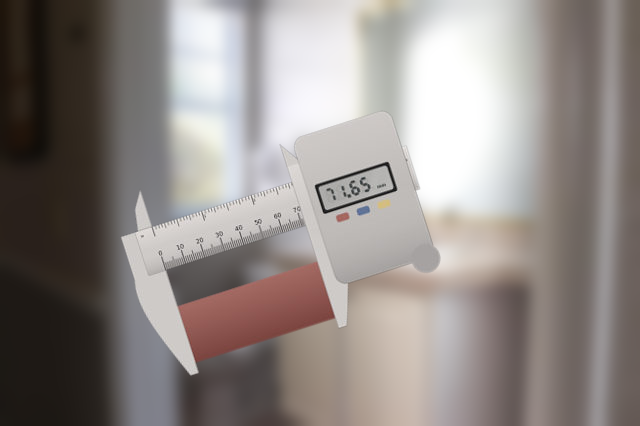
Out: 71.65
